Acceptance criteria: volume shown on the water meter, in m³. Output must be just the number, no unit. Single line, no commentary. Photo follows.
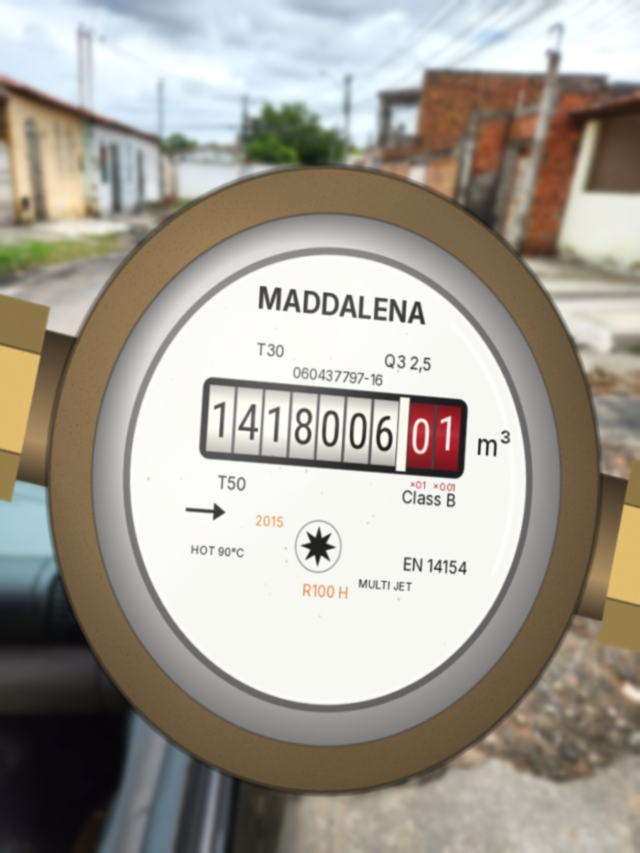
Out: 1418006.01
